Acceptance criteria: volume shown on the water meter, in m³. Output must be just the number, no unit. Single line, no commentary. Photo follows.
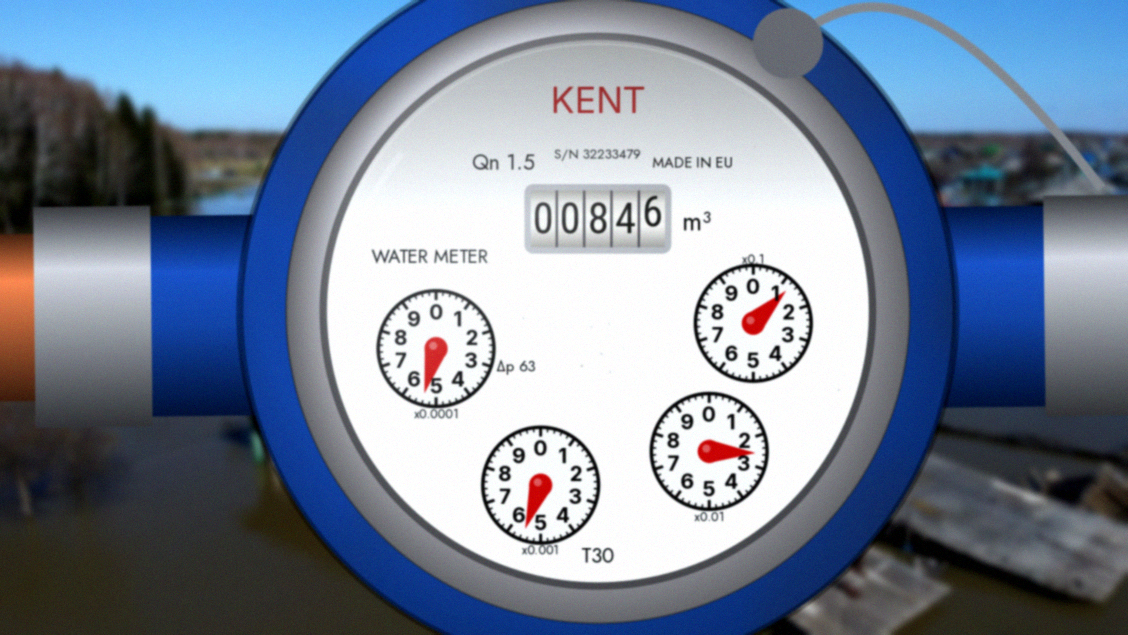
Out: 846.1255
